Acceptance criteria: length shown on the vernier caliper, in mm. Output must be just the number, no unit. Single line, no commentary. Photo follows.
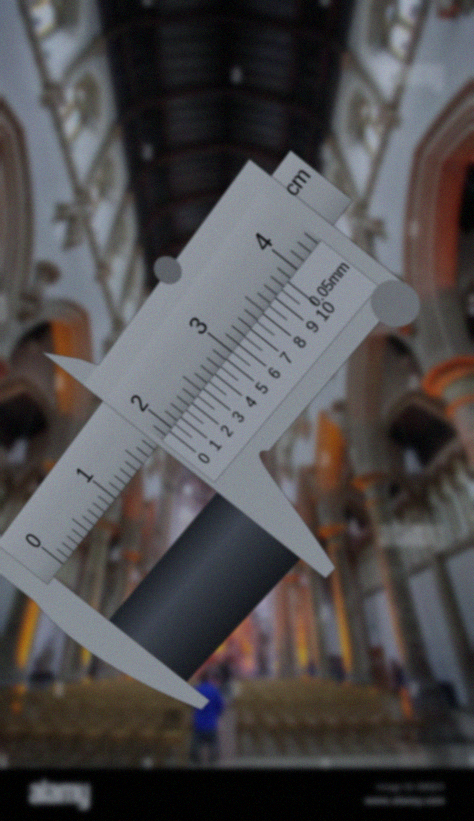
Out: 19.6
